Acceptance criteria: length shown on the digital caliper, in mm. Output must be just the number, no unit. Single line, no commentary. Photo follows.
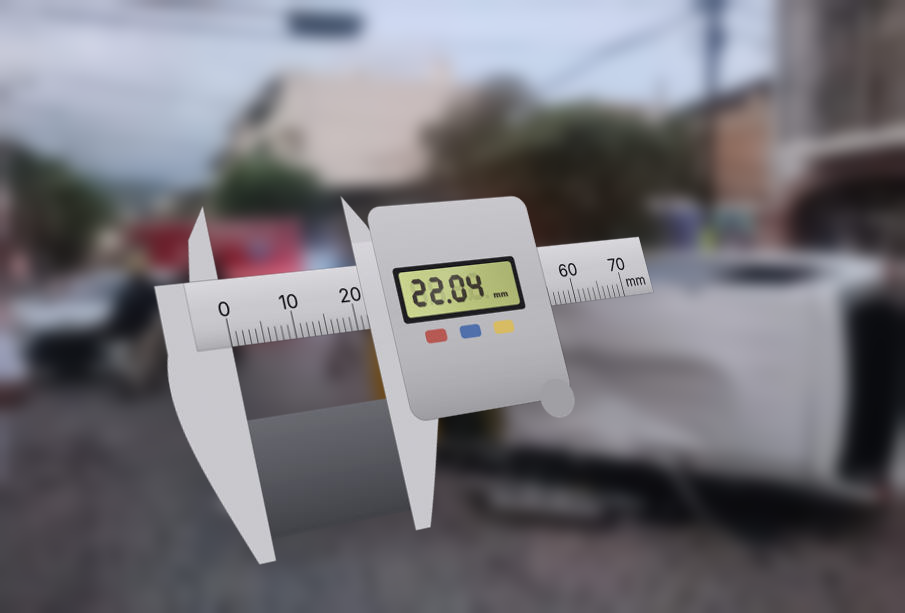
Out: 22.04
